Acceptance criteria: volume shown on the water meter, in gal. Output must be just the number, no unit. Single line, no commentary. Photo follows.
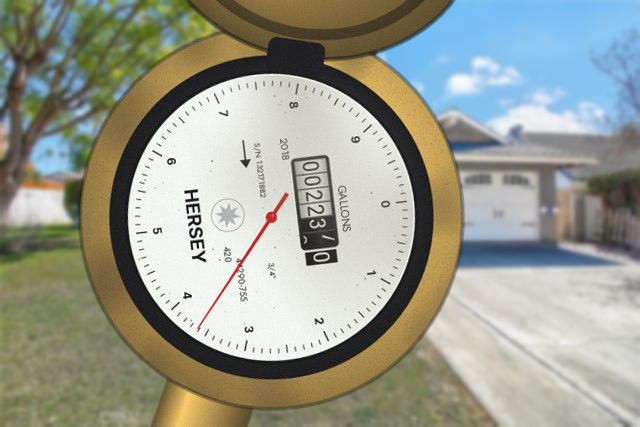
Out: 22373.6
